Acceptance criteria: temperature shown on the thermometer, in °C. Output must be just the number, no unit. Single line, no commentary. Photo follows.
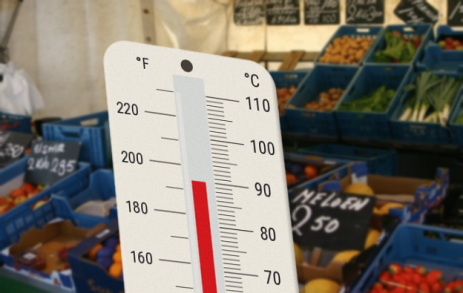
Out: 90
